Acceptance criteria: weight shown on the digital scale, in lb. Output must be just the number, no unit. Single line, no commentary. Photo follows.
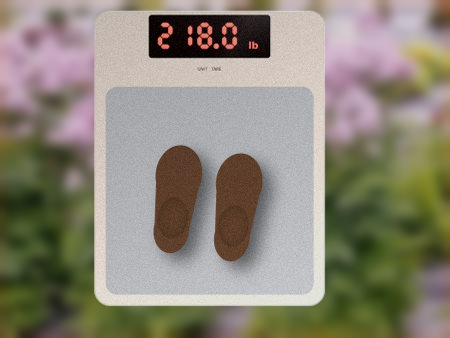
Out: 218.0
